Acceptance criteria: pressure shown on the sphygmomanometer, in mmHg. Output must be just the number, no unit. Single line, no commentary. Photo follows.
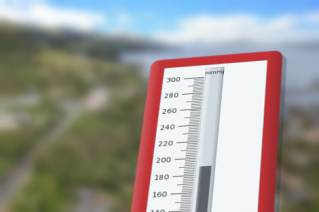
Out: 190
